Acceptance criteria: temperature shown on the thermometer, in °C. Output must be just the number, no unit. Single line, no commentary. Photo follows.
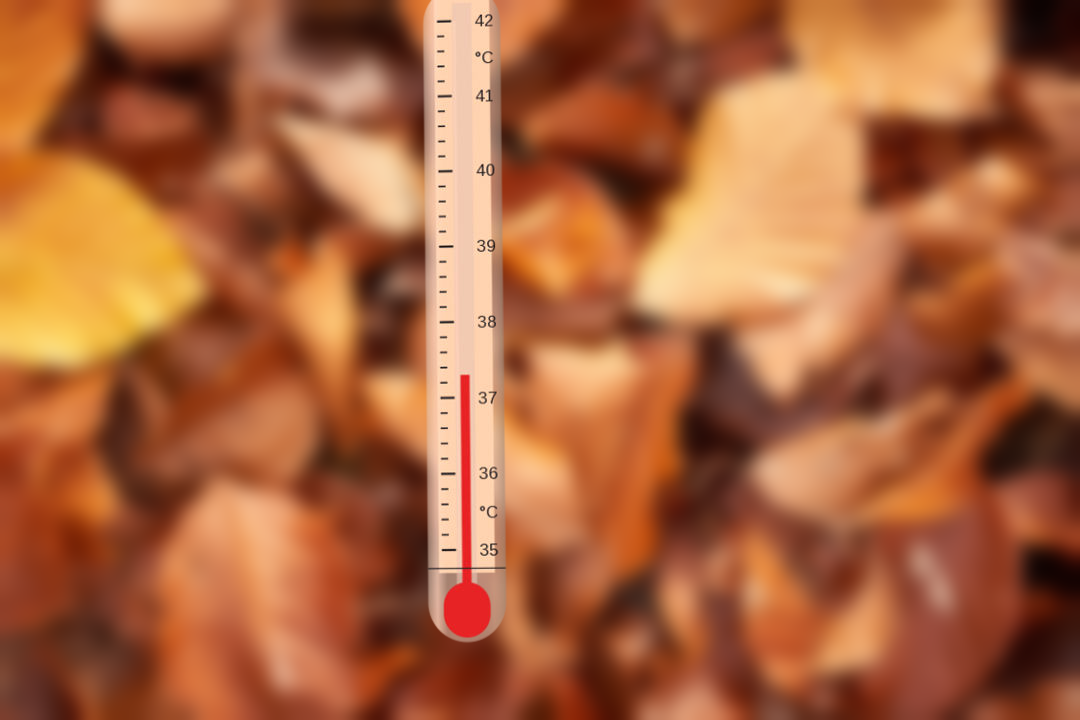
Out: 37.3
